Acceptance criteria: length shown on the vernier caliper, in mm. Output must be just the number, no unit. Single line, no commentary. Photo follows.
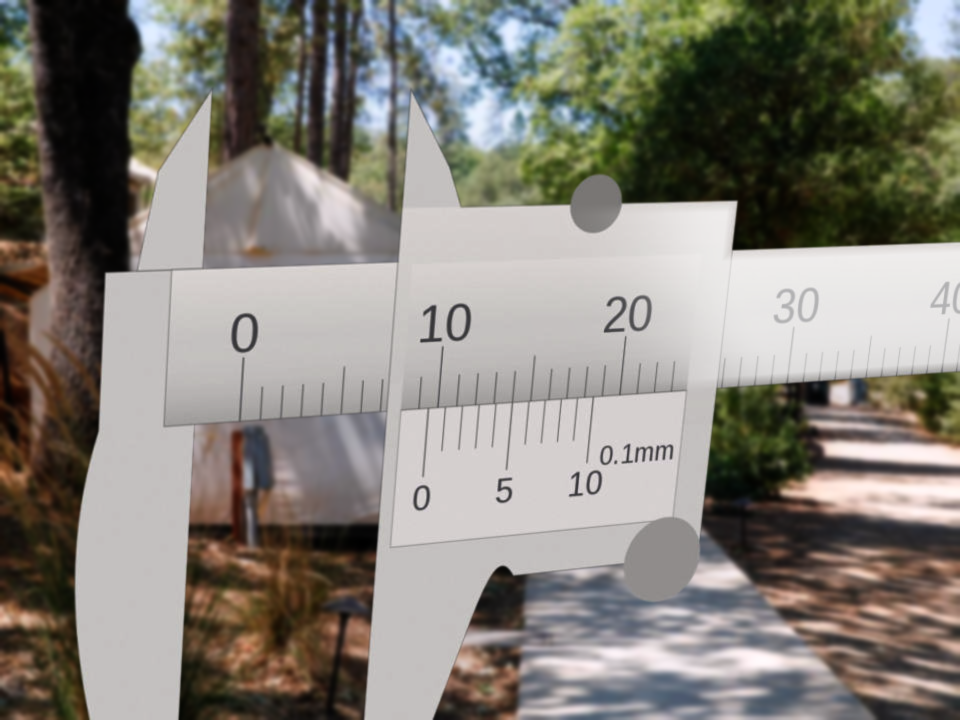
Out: 9.5
